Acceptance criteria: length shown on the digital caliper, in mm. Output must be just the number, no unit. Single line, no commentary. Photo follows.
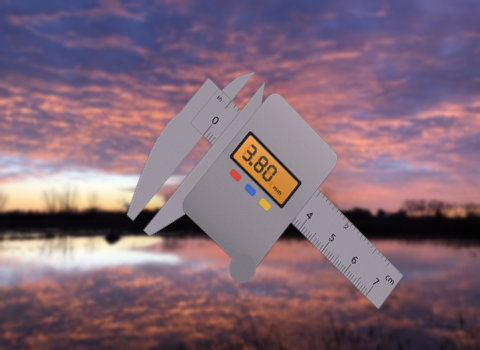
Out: 3.80
